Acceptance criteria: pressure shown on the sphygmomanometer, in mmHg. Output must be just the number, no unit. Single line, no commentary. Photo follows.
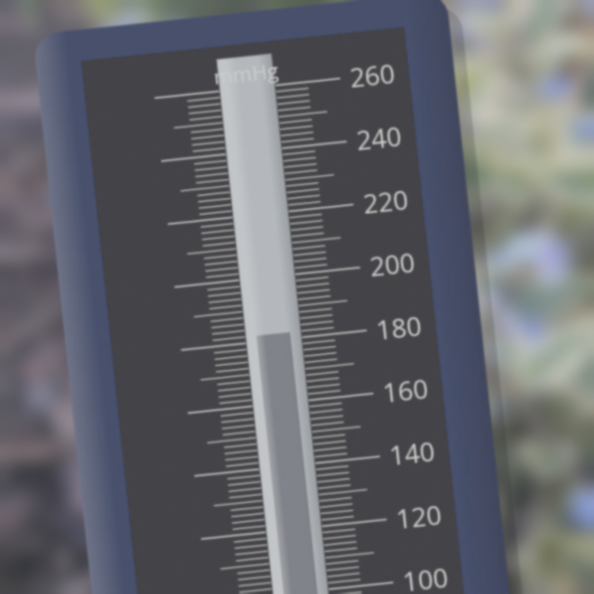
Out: 182
